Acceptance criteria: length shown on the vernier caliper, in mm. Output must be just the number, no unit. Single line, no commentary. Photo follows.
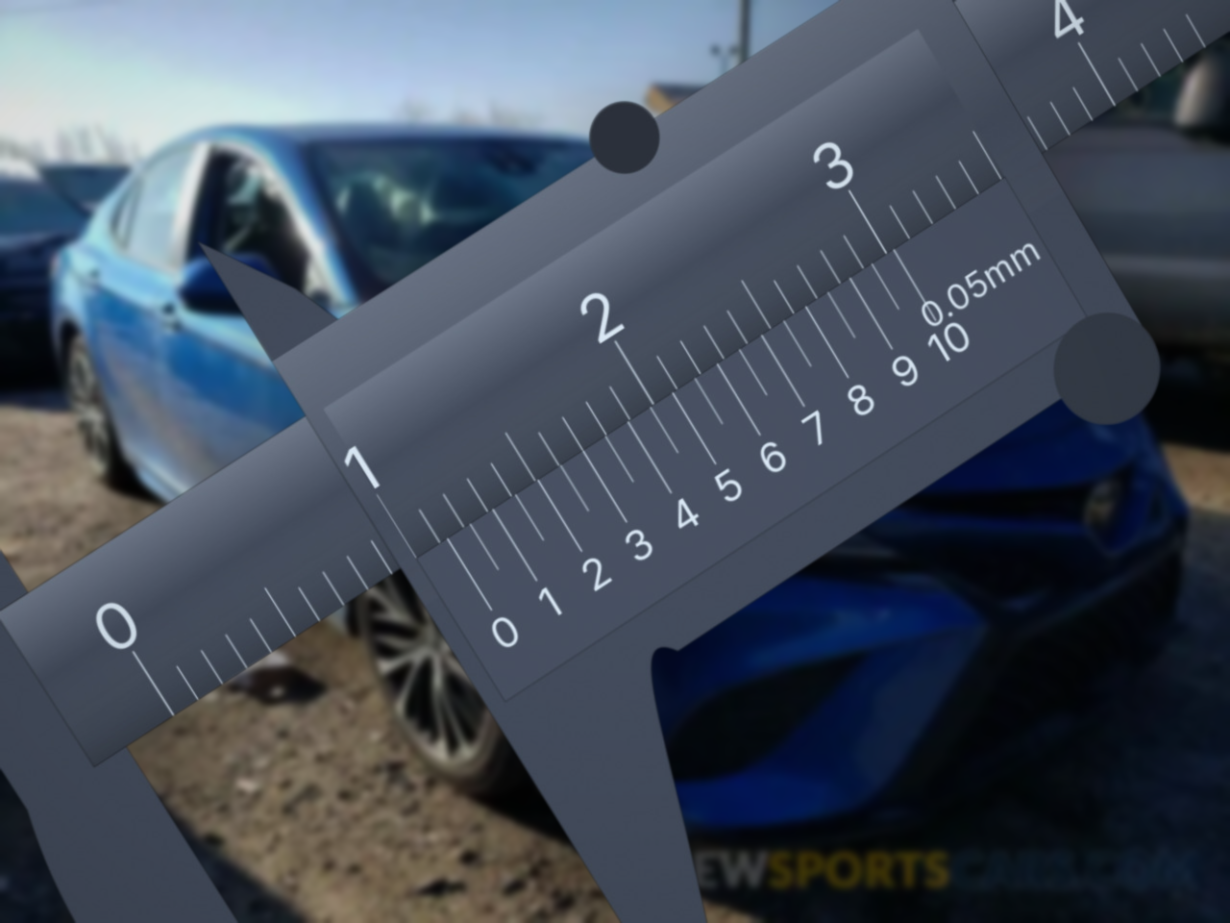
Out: 11.30
